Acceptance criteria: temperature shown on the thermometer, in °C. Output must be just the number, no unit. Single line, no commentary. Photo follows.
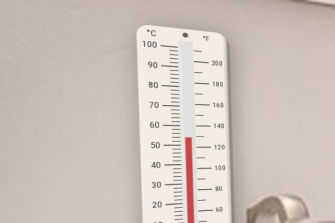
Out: 54
